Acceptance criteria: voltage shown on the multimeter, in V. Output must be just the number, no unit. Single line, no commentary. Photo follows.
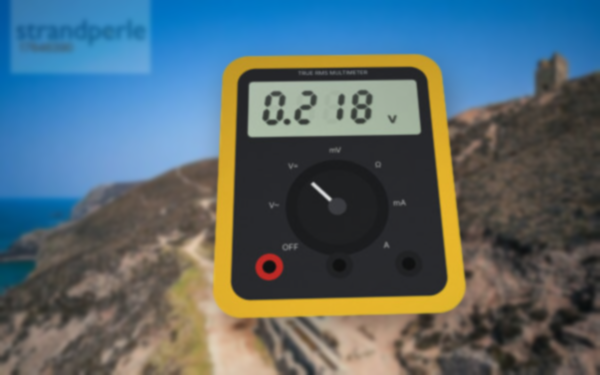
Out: 0.218
